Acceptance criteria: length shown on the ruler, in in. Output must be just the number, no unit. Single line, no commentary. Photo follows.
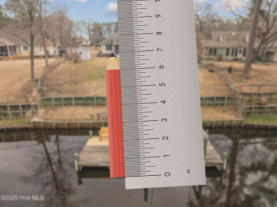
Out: 7
